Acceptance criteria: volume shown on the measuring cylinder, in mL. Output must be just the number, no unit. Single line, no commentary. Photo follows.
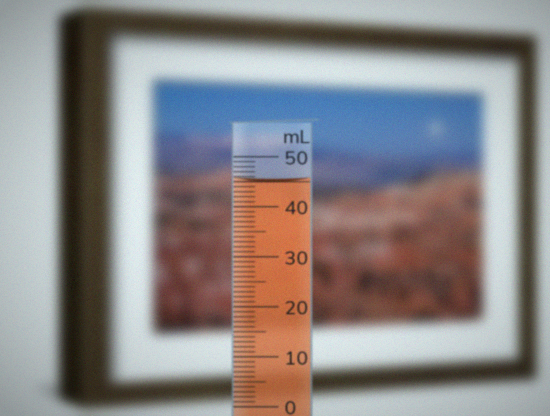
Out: 45
